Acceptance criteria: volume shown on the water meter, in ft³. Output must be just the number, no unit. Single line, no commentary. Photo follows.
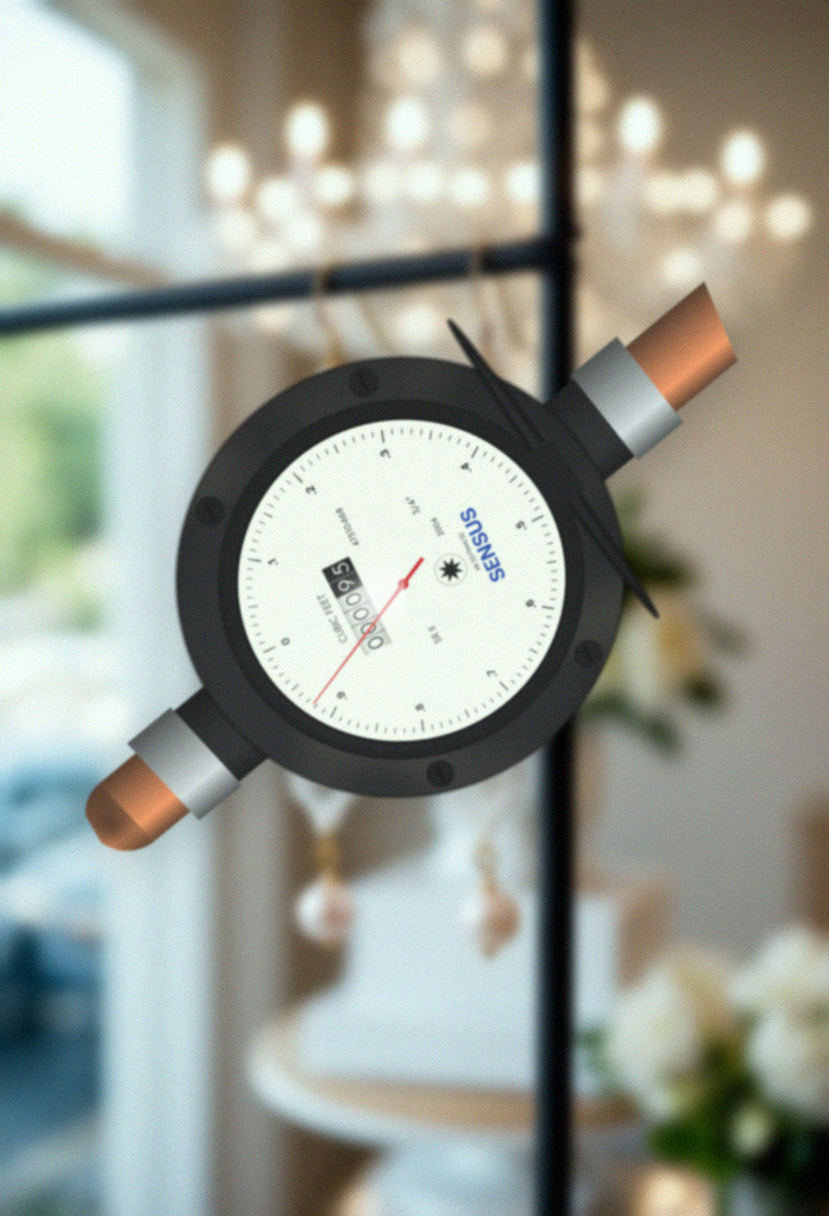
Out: 94.92
